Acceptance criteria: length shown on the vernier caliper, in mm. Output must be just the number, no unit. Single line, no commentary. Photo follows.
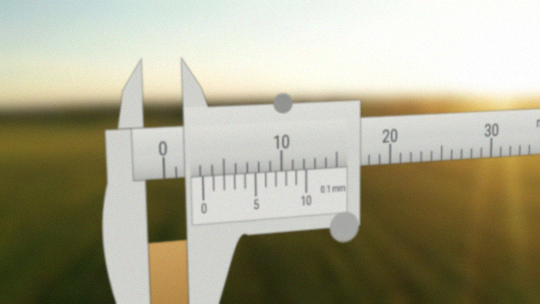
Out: 3.2
